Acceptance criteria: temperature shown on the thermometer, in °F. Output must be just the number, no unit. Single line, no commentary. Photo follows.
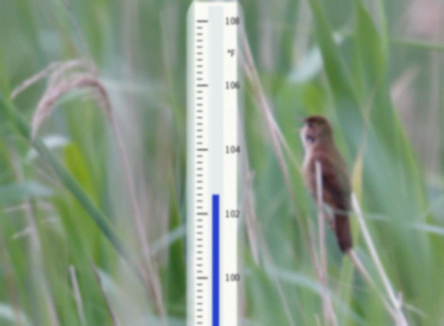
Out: 102.6
